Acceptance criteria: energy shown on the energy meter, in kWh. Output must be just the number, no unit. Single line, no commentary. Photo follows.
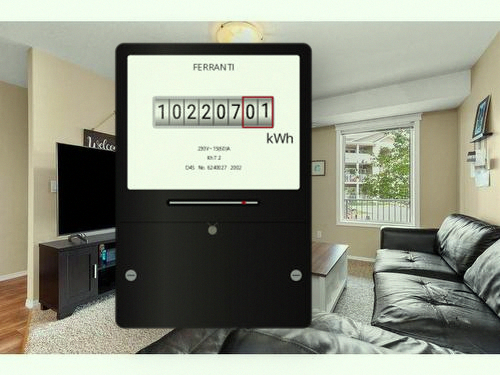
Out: 102207.01
